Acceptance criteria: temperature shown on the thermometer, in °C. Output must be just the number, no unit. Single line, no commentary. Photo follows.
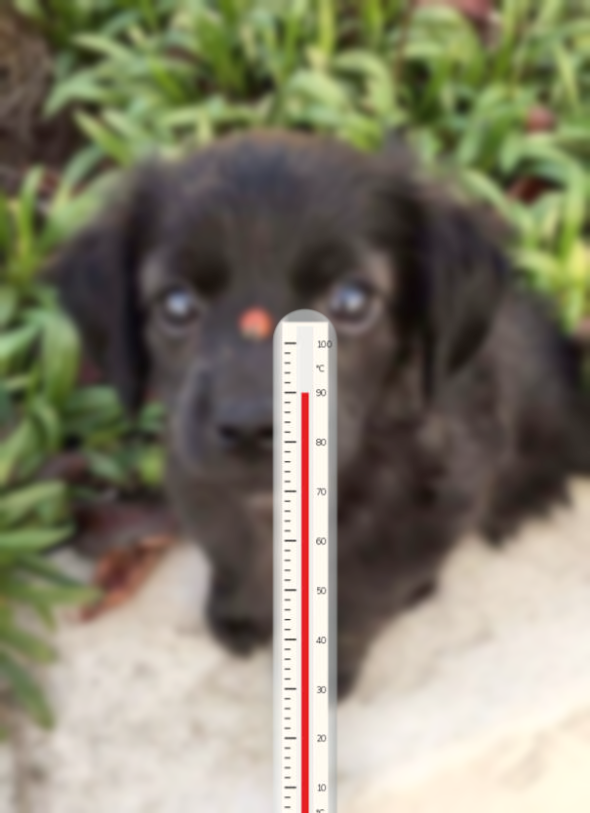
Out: 90
